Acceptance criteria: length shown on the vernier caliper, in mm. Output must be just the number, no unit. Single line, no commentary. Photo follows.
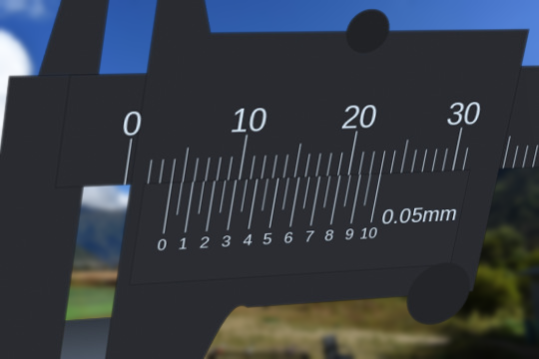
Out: 4.0
